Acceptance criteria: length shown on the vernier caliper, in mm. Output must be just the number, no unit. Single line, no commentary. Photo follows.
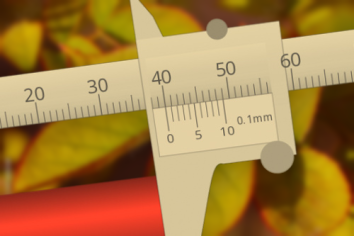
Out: 40.0
